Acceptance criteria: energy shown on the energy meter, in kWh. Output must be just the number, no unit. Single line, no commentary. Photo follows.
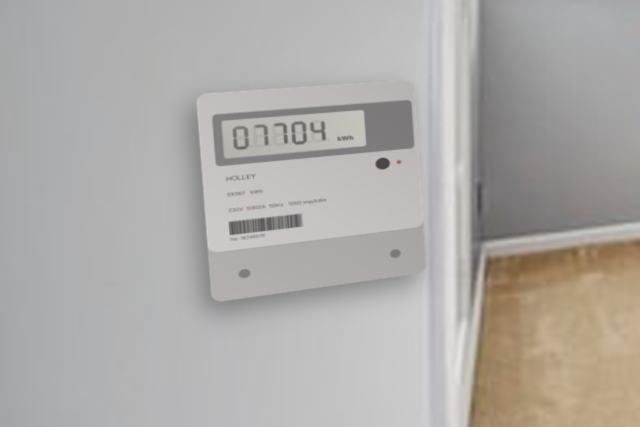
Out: 7704
